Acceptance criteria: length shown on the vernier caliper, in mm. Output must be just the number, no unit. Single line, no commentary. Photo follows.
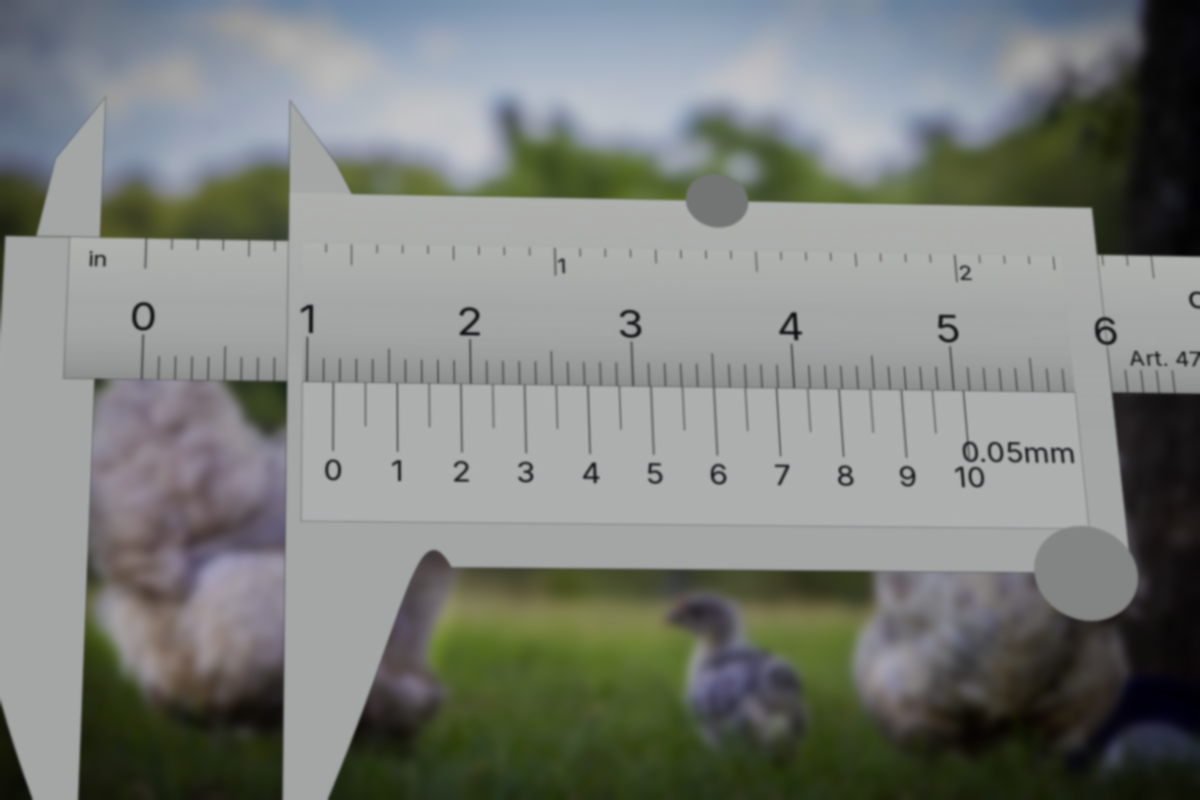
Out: 11.6
